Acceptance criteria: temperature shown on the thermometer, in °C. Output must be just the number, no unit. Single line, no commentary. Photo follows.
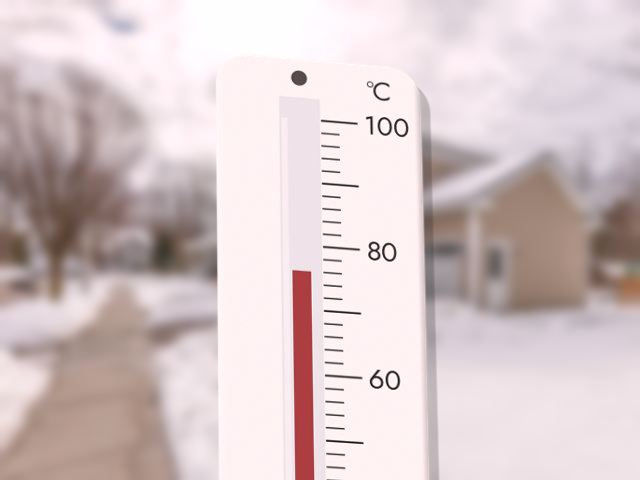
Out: 76
